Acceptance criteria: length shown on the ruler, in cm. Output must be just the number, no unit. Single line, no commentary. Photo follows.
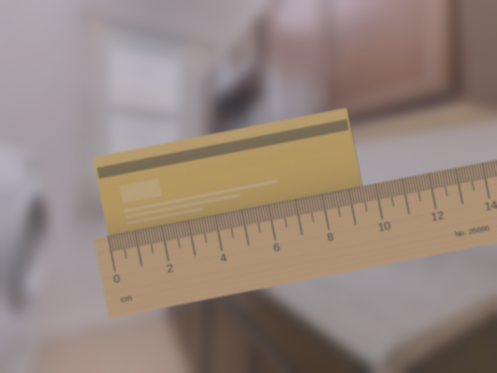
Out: 9.5
